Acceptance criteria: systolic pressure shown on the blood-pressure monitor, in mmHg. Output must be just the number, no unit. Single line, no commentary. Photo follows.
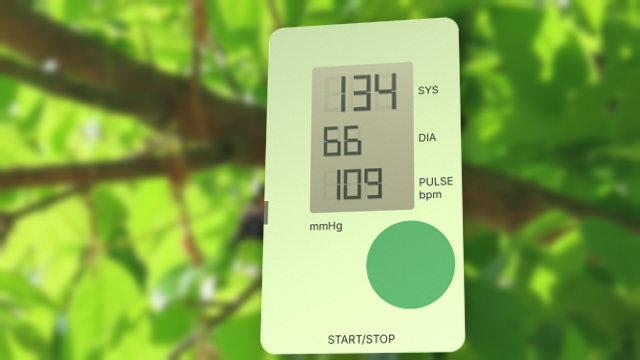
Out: 134
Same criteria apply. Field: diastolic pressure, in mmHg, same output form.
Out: 66
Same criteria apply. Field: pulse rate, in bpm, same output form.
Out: 109
